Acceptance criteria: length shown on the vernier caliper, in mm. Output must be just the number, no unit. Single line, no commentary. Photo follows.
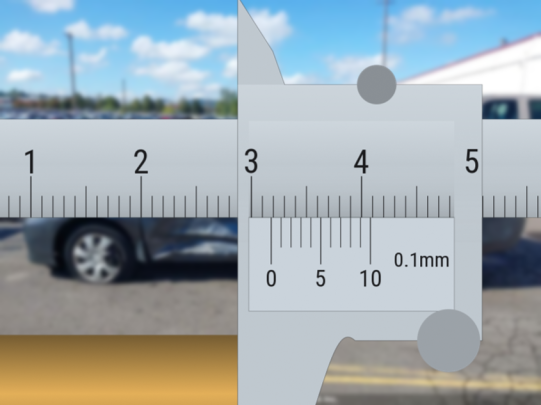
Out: 31.8
